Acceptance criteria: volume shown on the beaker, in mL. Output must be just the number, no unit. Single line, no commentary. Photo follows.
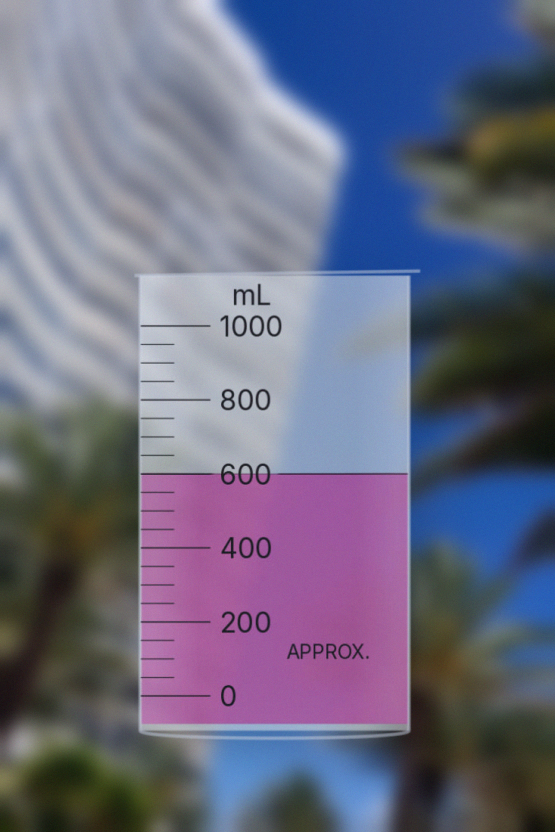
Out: 600
